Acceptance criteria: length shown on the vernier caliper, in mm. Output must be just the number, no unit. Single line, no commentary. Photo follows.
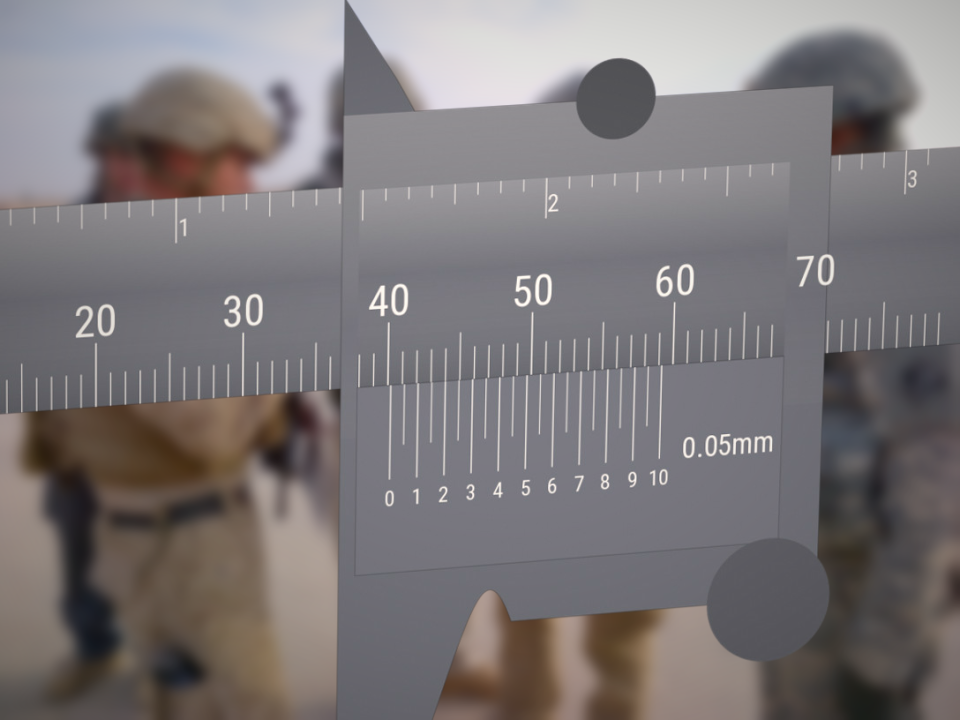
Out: 40.2
